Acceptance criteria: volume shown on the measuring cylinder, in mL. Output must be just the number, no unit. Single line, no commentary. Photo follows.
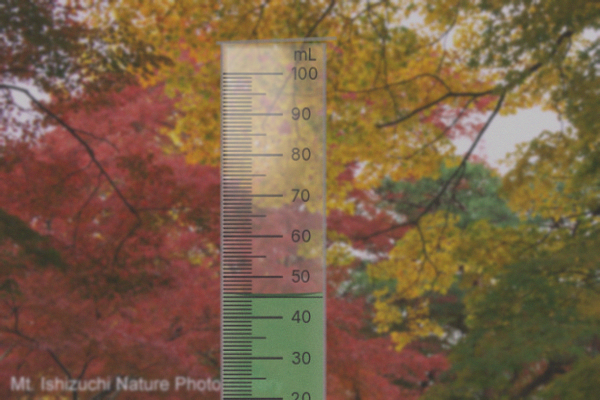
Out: 45
